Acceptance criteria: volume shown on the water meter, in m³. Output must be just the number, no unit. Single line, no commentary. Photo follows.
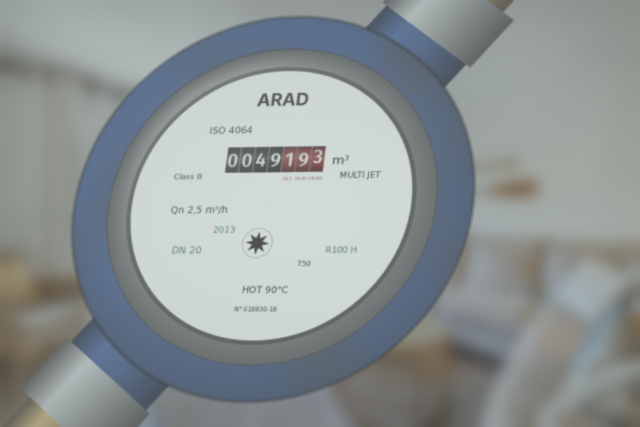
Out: 49.193
